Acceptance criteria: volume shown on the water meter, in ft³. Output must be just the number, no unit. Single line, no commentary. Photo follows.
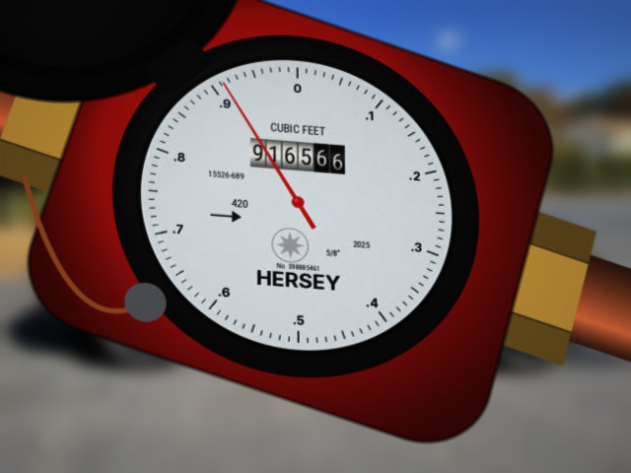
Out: 916565.91
